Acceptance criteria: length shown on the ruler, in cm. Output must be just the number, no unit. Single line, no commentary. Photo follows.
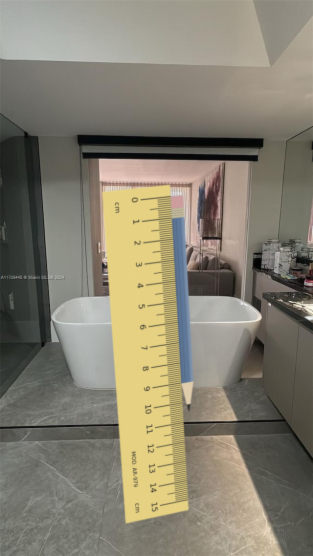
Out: 10.5
